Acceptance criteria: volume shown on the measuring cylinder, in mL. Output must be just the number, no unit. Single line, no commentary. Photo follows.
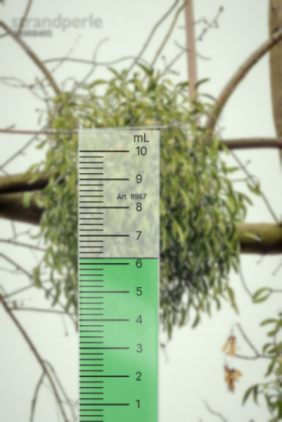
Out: 6.2
